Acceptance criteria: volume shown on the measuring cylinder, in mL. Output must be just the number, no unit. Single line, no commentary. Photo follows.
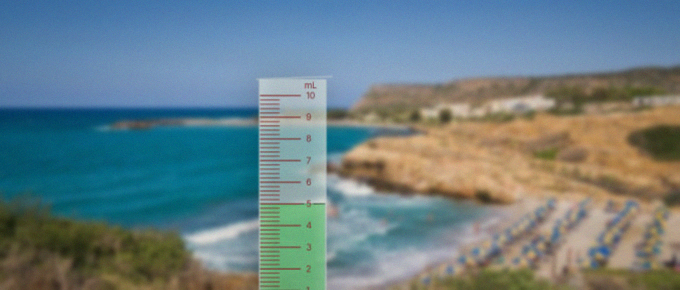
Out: 5
